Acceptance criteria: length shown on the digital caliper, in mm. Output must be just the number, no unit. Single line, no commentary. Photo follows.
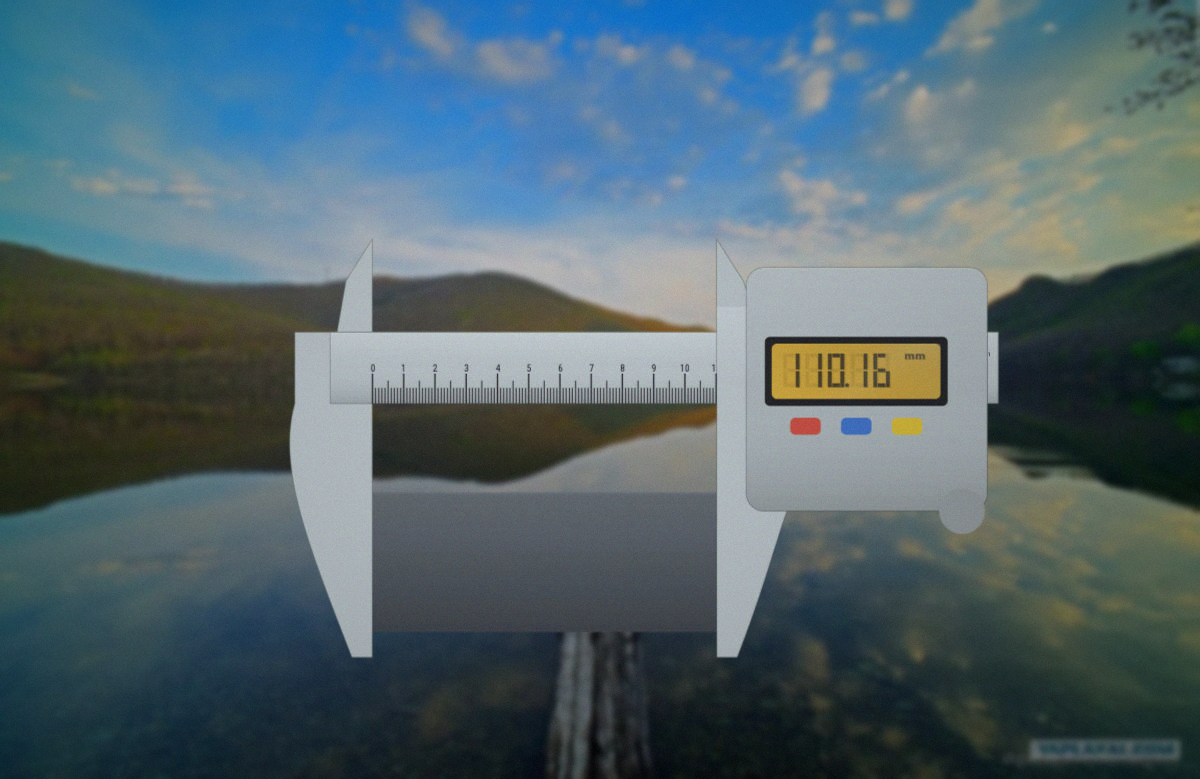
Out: 110.16
